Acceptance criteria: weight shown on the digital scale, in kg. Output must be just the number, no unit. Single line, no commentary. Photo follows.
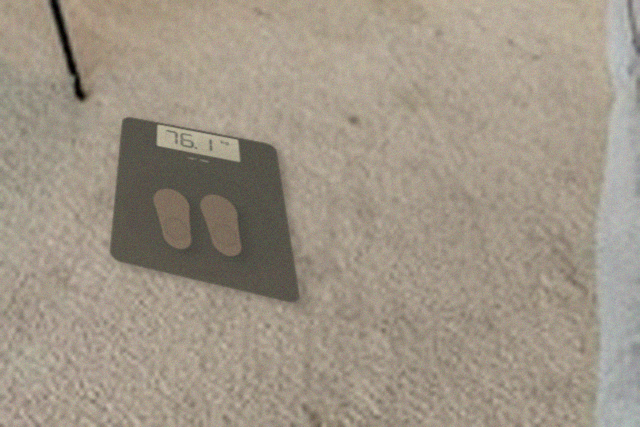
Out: 76.1
